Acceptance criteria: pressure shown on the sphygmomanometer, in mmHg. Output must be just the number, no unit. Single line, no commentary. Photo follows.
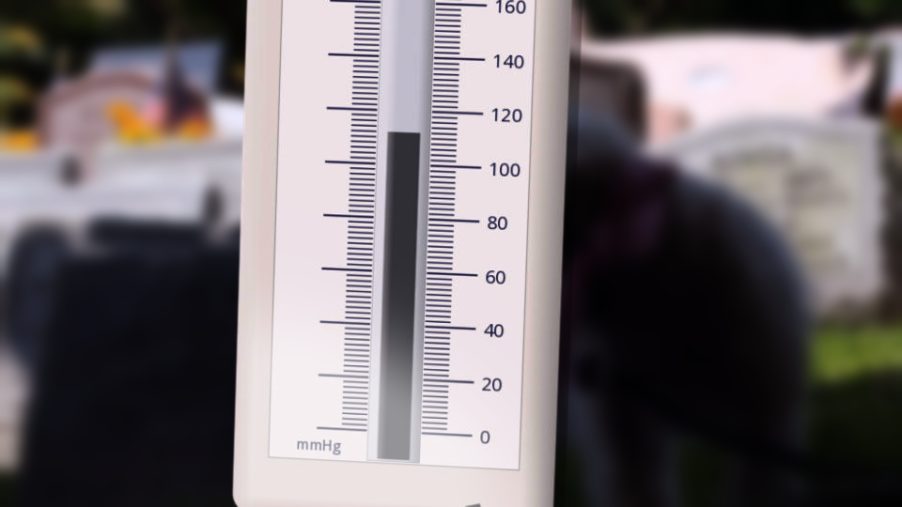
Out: 112
